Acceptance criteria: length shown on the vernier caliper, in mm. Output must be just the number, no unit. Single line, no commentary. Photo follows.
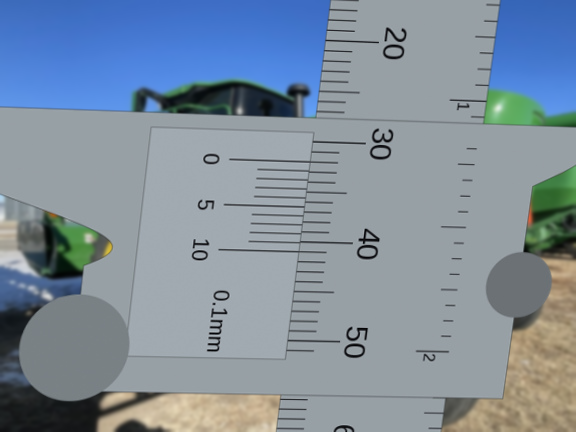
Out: 32.0
